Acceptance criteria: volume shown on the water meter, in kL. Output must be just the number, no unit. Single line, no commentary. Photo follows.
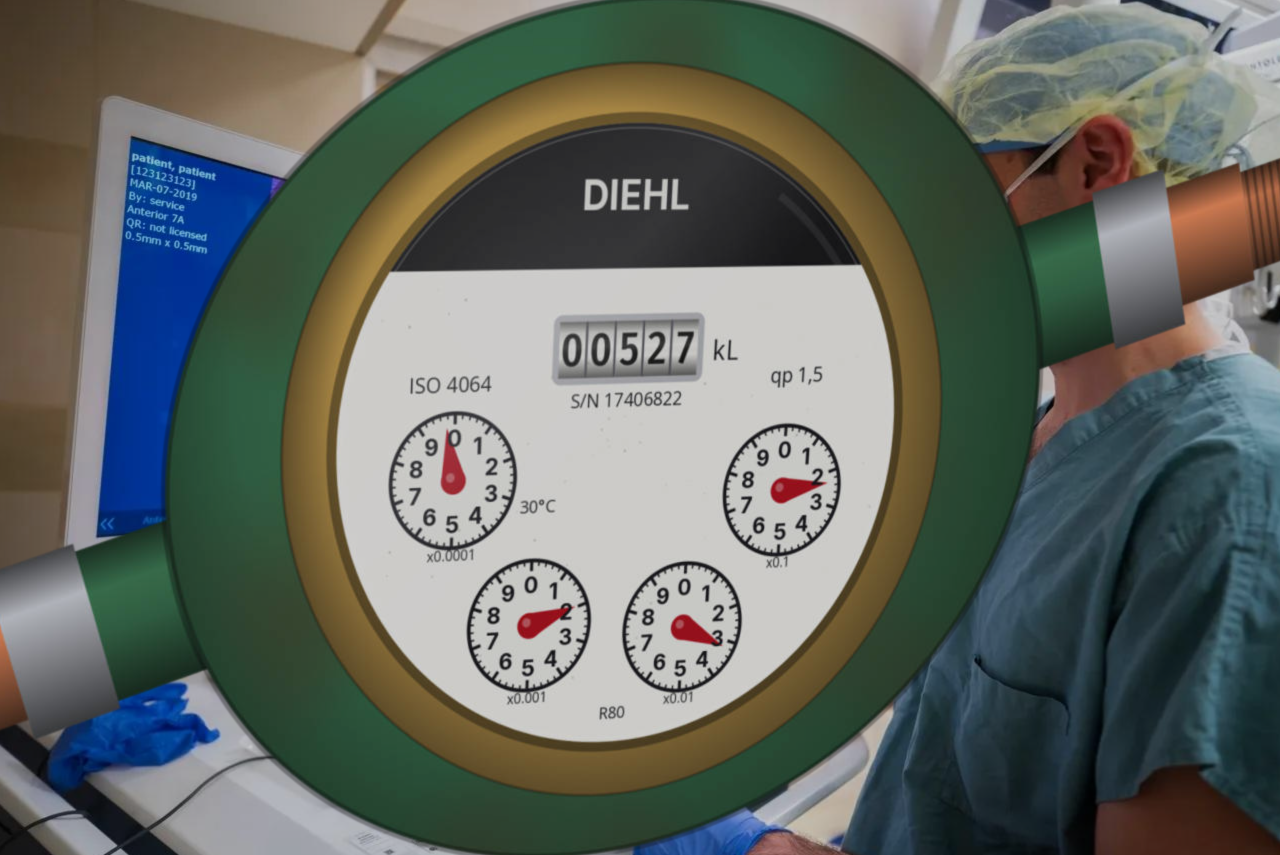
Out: 527.2319
